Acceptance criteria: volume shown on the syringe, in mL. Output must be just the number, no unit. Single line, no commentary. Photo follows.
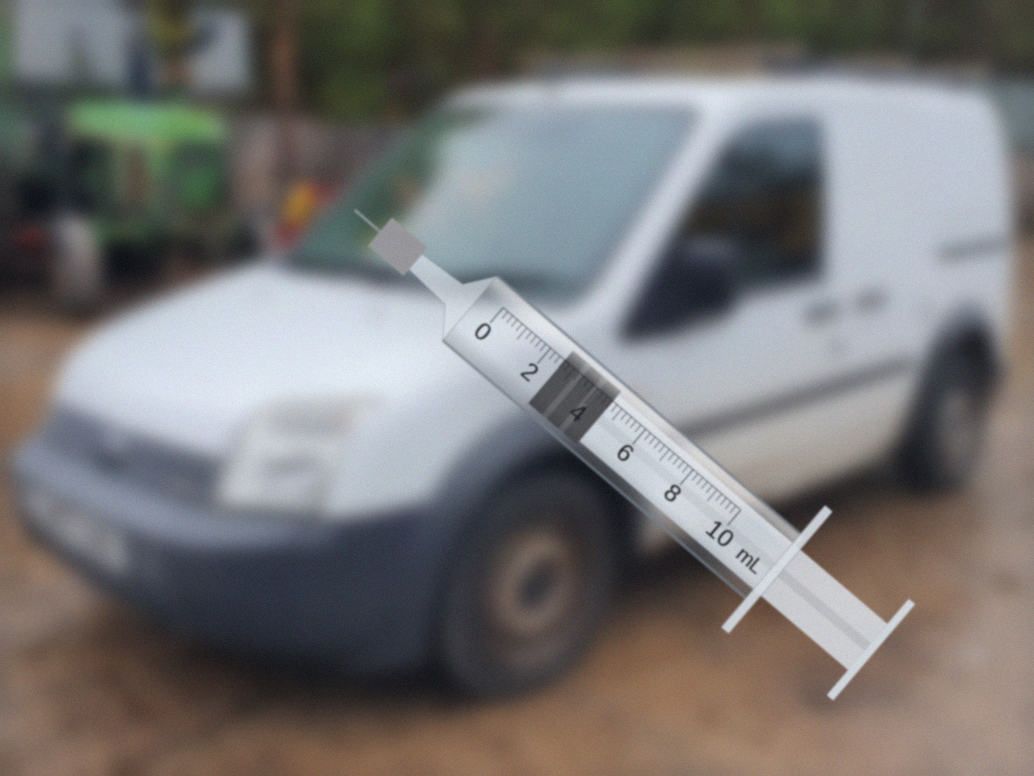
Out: 2.6
